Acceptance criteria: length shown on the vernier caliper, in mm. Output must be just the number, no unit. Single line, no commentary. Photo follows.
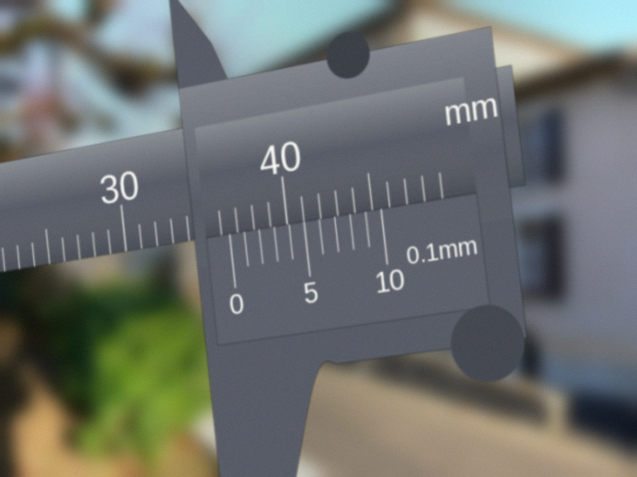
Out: 36.5
